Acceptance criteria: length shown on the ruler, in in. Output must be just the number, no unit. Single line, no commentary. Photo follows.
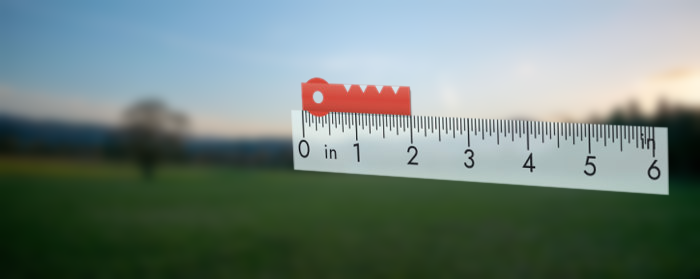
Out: 2
